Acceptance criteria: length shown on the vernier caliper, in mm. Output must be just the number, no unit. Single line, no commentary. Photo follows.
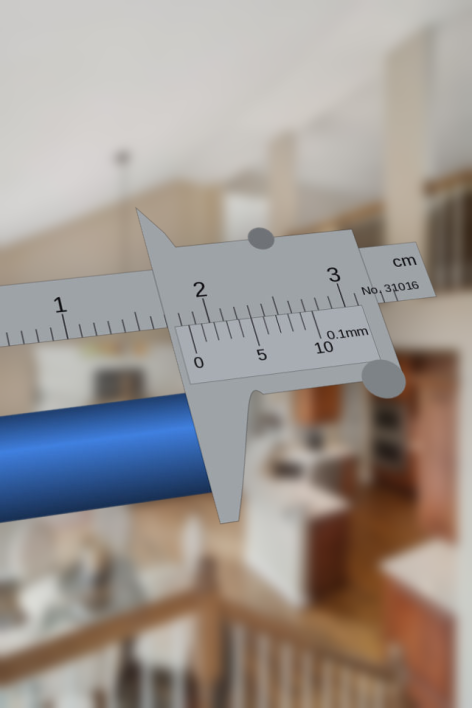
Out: 18.5
